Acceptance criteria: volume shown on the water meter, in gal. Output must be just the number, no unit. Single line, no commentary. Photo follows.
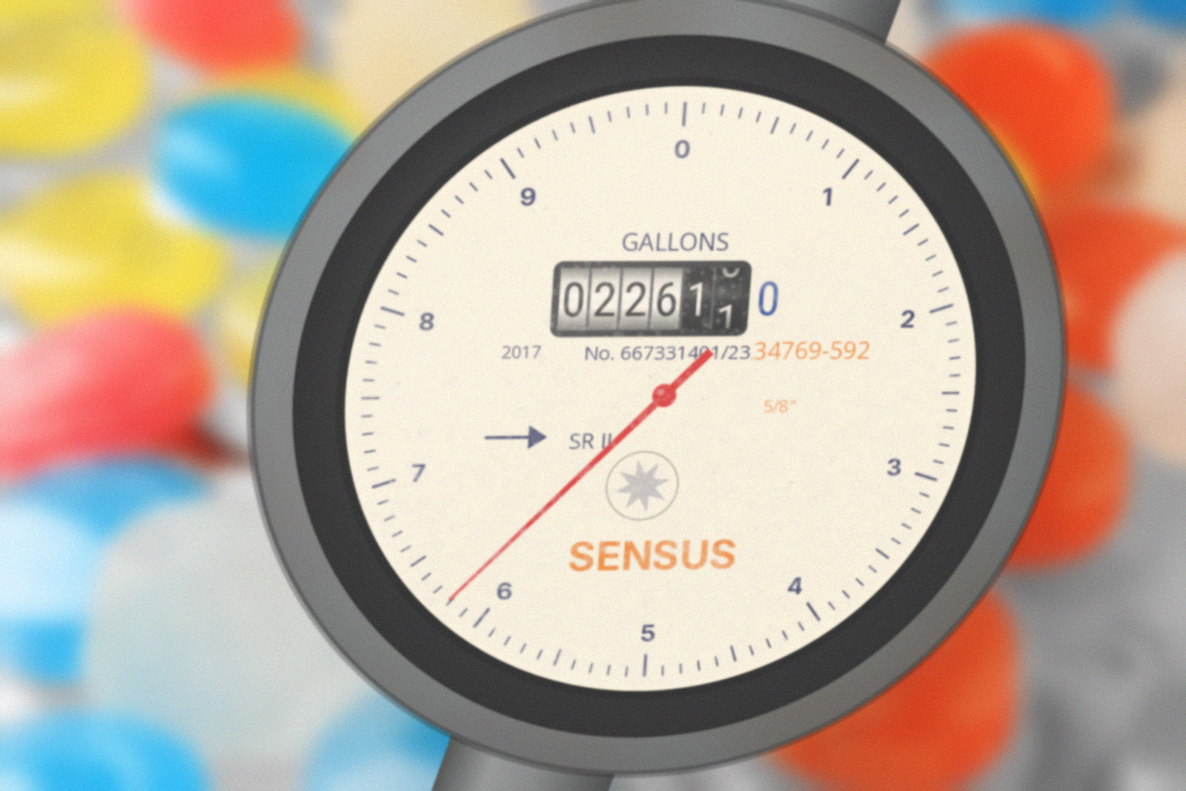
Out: 226106.2
